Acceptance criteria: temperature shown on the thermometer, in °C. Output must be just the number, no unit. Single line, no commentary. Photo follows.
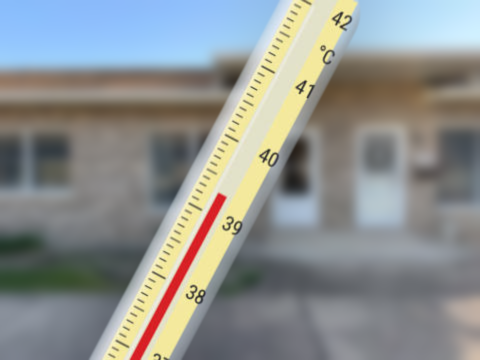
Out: 39.3
